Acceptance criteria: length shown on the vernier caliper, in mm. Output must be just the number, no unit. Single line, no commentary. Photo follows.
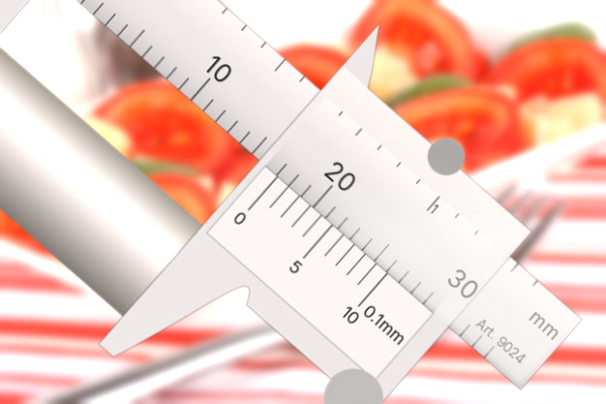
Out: 17.1
